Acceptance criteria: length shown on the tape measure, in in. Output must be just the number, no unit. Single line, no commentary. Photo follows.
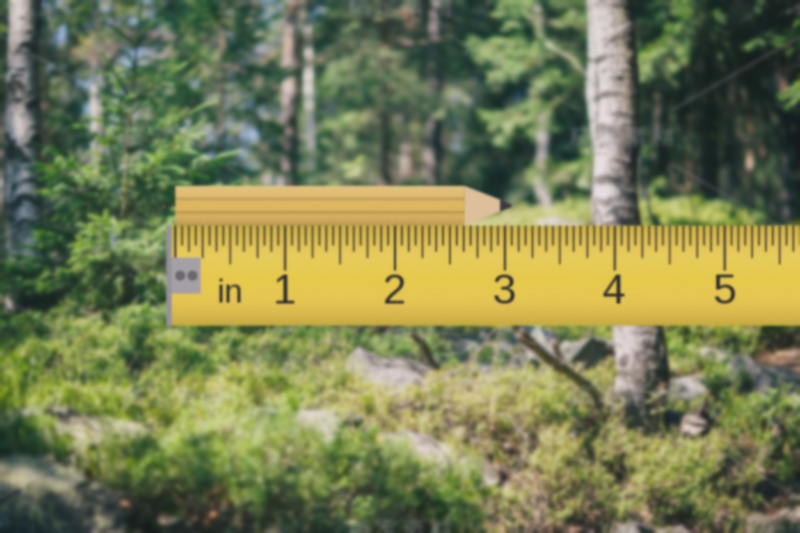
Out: 3.0625
